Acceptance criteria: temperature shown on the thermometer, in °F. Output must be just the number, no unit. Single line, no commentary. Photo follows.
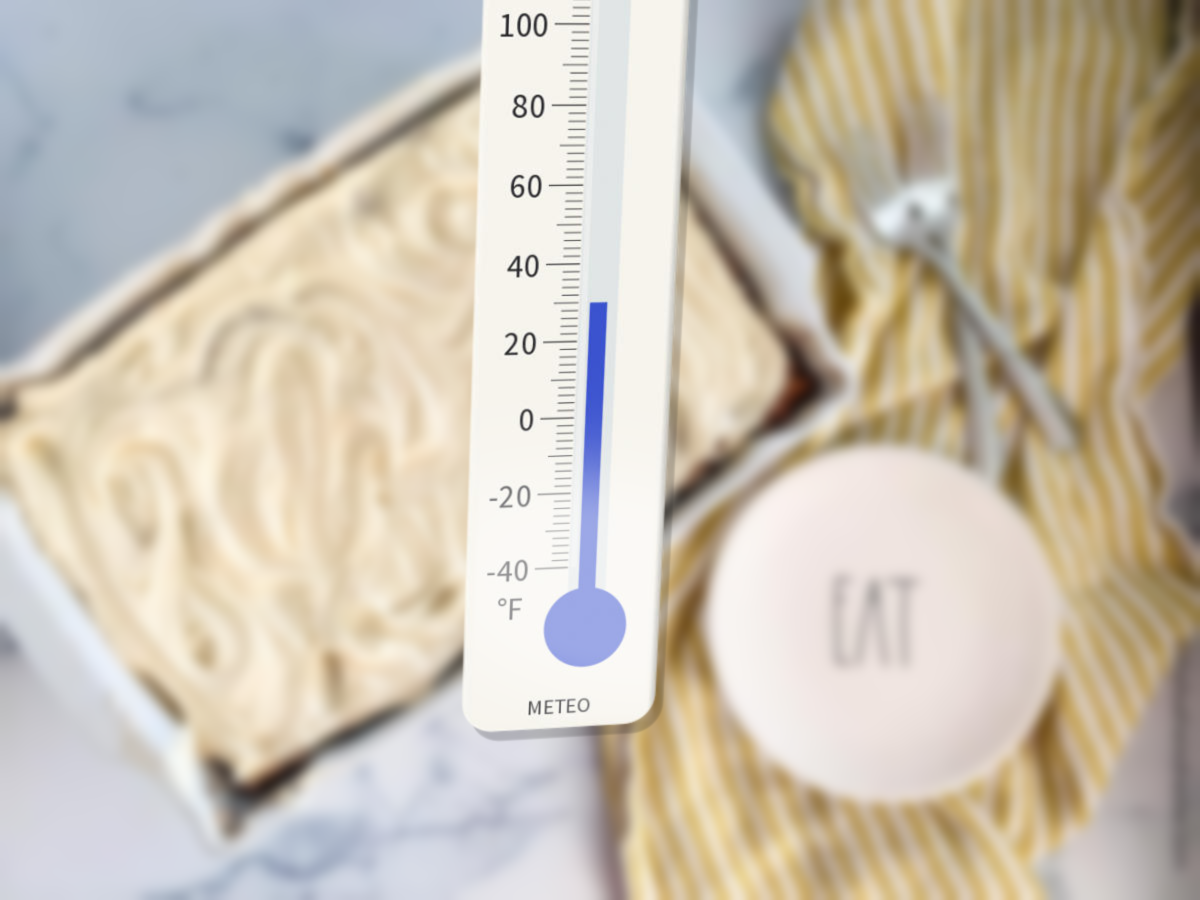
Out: 30
